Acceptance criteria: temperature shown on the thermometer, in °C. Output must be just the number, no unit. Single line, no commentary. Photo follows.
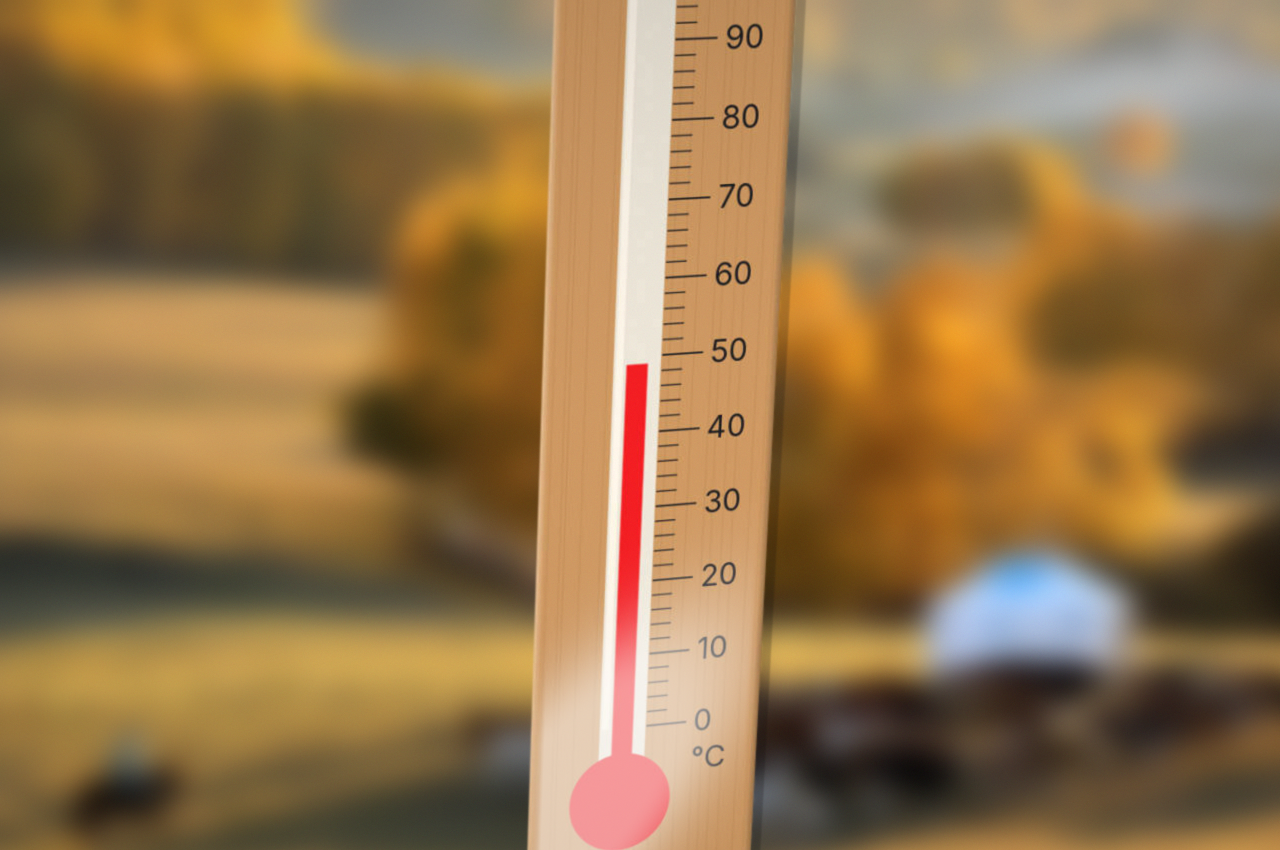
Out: 49
